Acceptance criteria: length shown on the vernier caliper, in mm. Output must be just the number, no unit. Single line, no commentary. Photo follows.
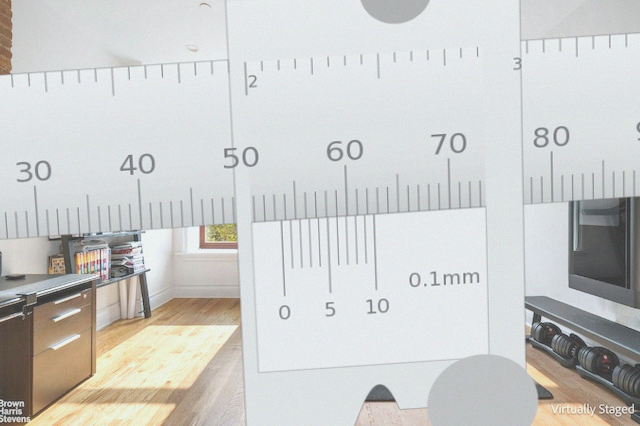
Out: 53.6
